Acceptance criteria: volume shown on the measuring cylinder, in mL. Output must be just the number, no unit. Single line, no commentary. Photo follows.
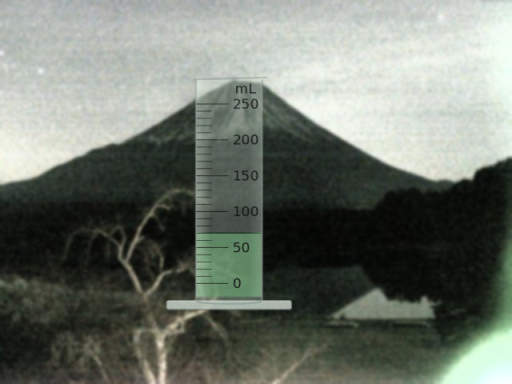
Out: 70
